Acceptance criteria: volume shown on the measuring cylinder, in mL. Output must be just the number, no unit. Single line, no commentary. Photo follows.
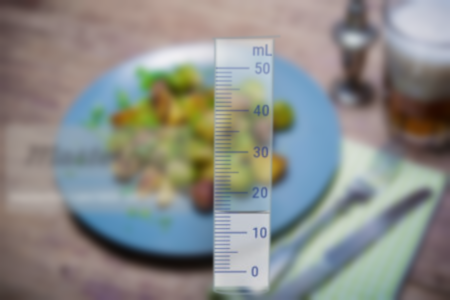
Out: 15
